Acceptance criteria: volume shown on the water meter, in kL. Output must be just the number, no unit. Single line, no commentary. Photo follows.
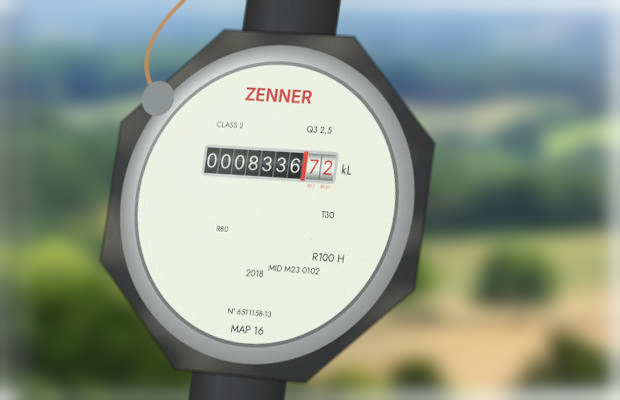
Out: 8336.72
